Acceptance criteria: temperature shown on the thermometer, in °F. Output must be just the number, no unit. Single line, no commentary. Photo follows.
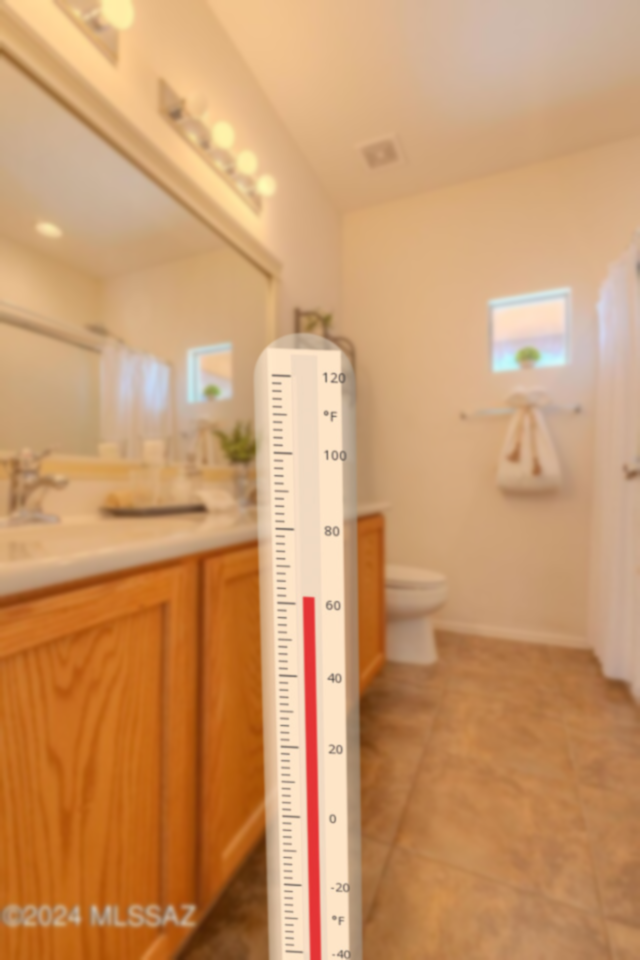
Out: 62
